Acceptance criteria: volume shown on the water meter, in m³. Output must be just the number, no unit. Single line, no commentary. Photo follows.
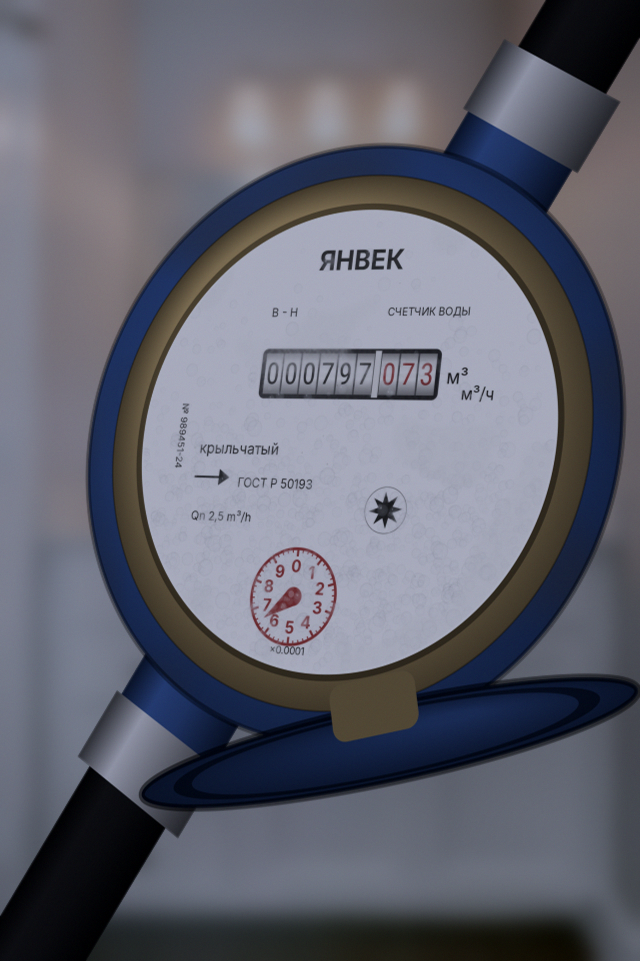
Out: 797.0736
